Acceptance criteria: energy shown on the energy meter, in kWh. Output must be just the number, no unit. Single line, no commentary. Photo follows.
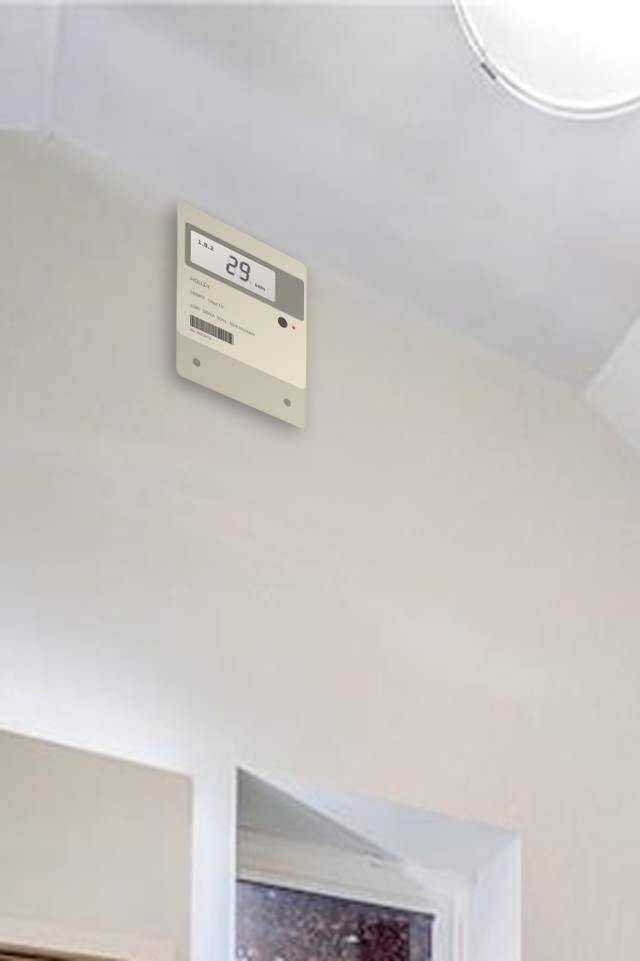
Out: 29
